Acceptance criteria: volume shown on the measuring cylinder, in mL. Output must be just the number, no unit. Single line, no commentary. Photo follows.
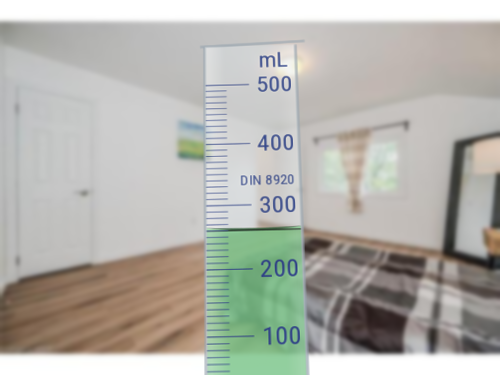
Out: 260
